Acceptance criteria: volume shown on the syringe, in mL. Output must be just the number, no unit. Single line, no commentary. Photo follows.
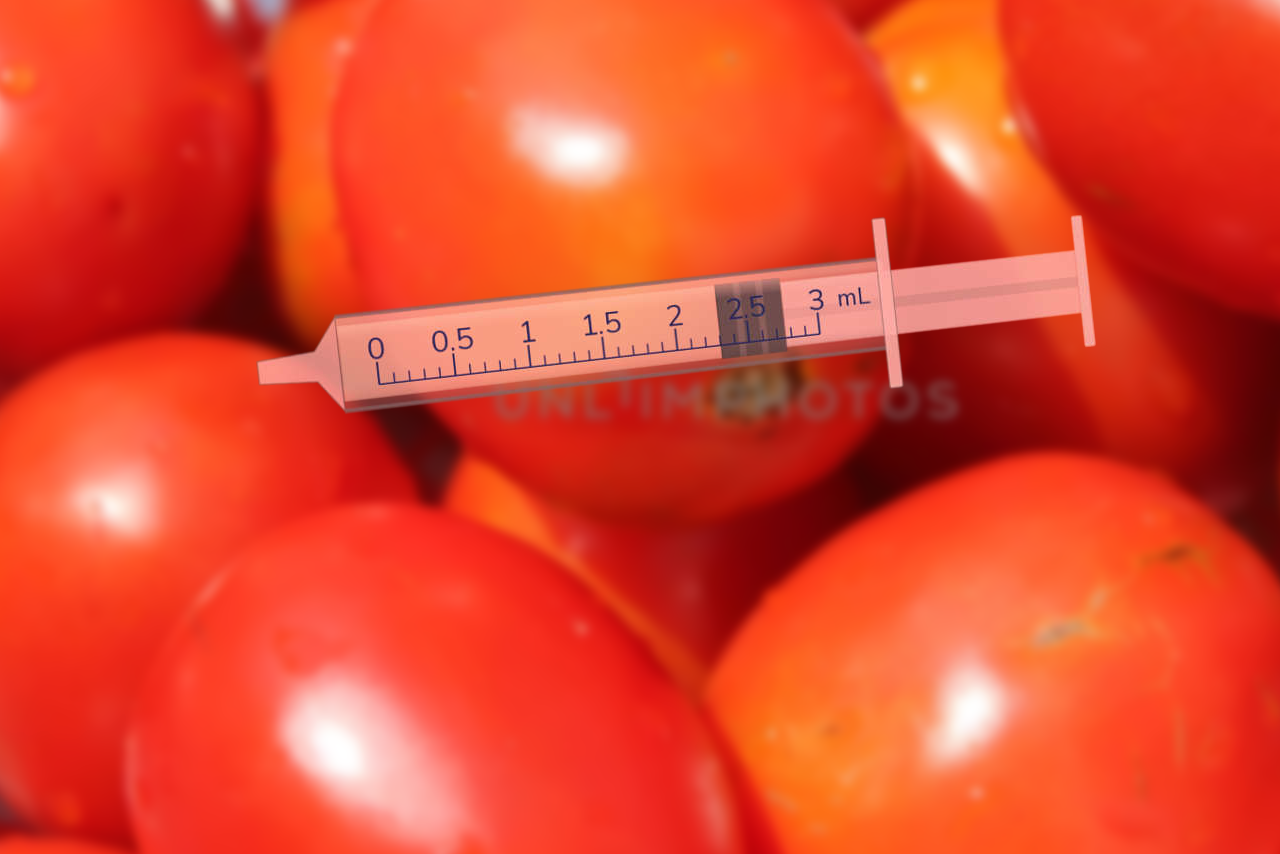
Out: 2.3
